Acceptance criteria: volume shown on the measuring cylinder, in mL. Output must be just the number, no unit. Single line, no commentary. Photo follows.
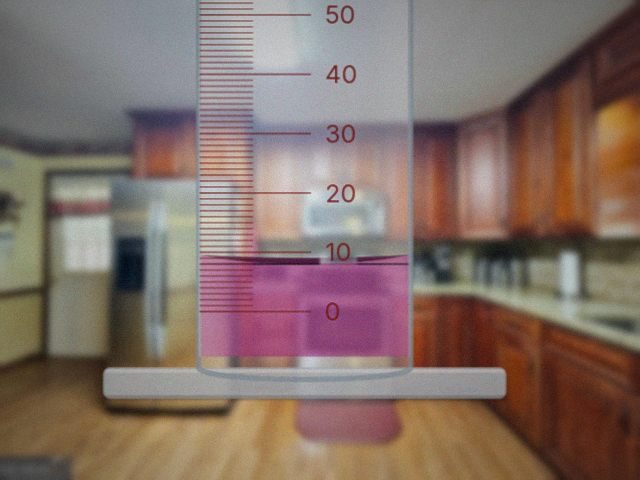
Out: 8
